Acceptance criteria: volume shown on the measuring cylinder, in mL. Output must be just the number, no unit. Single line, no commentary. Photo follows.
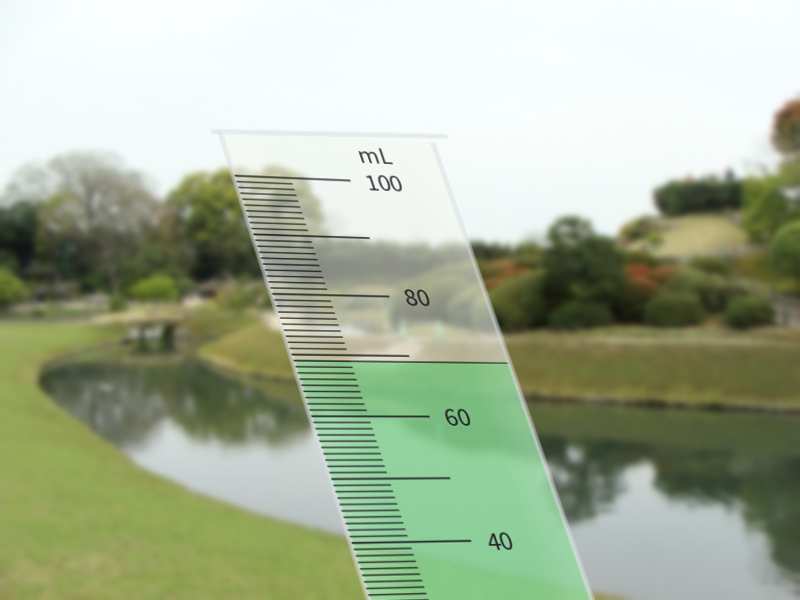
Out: 69
